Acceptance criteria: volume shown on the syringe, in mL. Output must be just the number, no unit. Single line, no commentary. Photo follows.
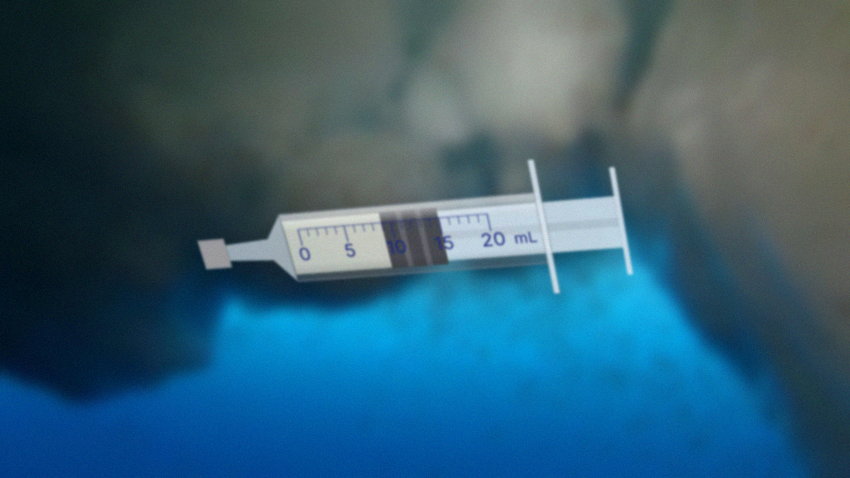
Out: 9
